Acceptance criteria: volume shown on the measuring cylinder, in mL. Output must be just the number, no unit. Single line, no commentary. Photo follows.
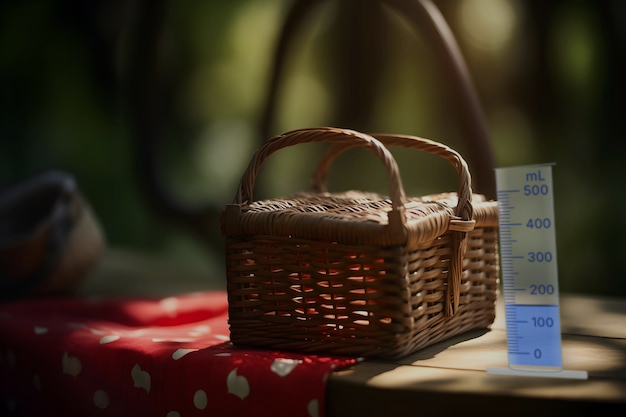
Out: 150
